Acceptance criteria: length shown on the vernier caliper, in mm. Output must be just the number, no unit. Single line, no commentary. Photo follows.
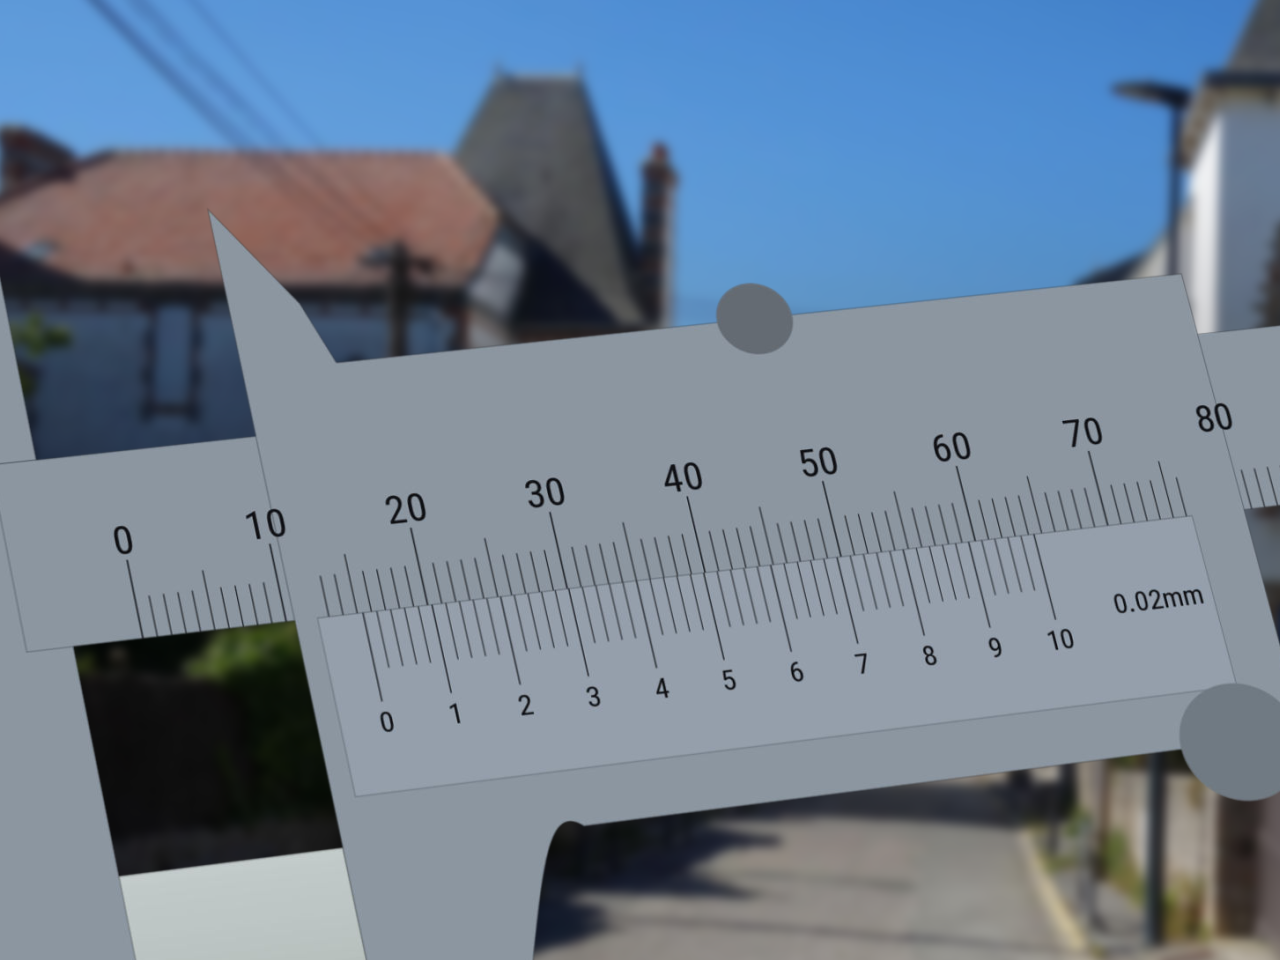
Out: 15.4
